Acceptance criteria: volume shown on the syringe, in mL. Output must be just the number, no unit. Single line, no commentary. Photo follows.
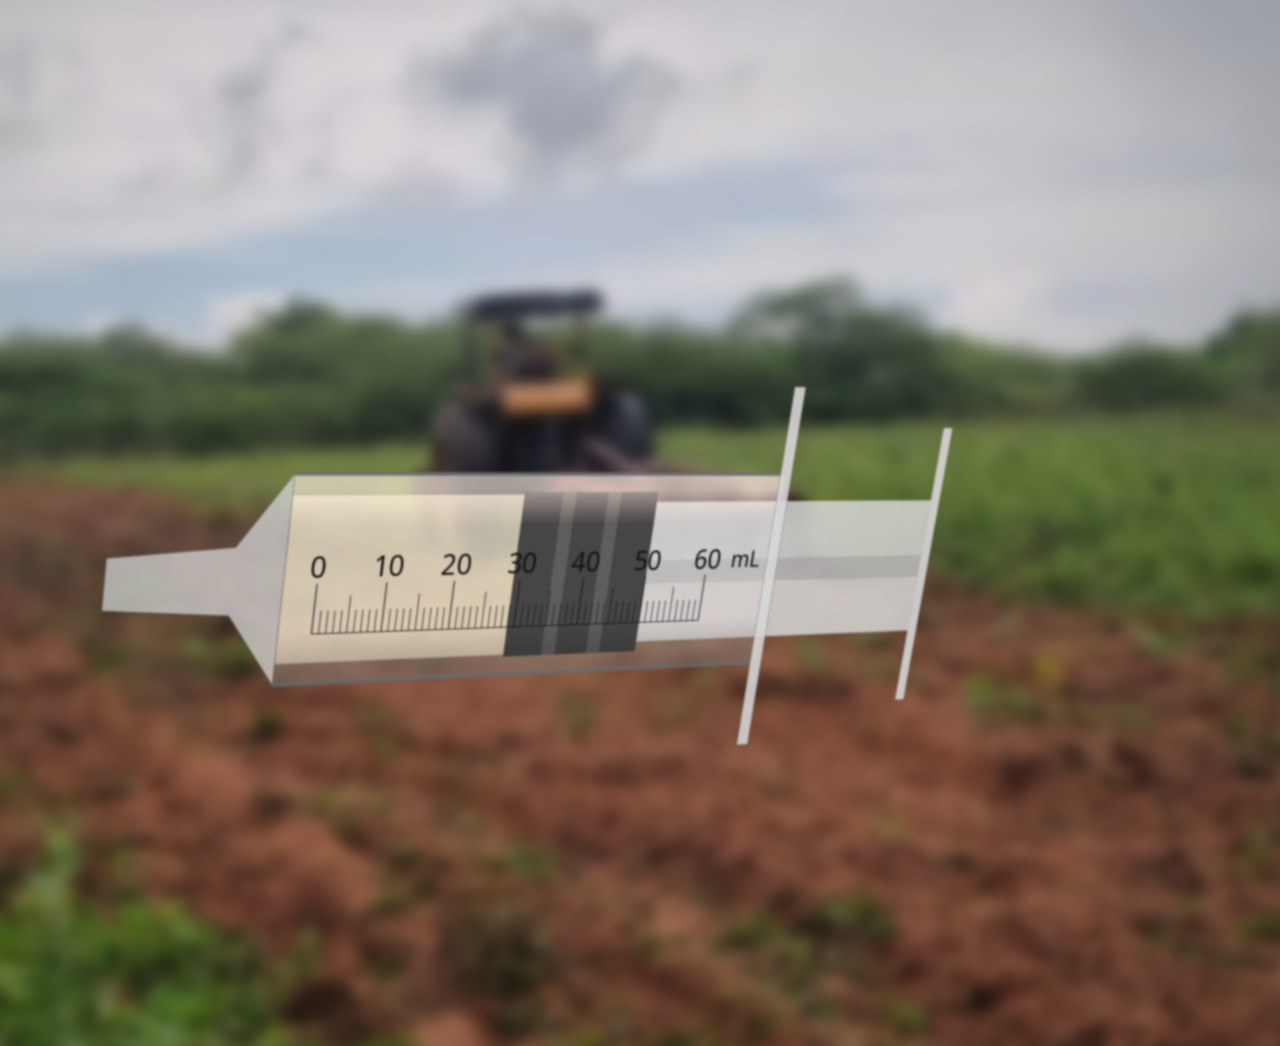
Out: 29
